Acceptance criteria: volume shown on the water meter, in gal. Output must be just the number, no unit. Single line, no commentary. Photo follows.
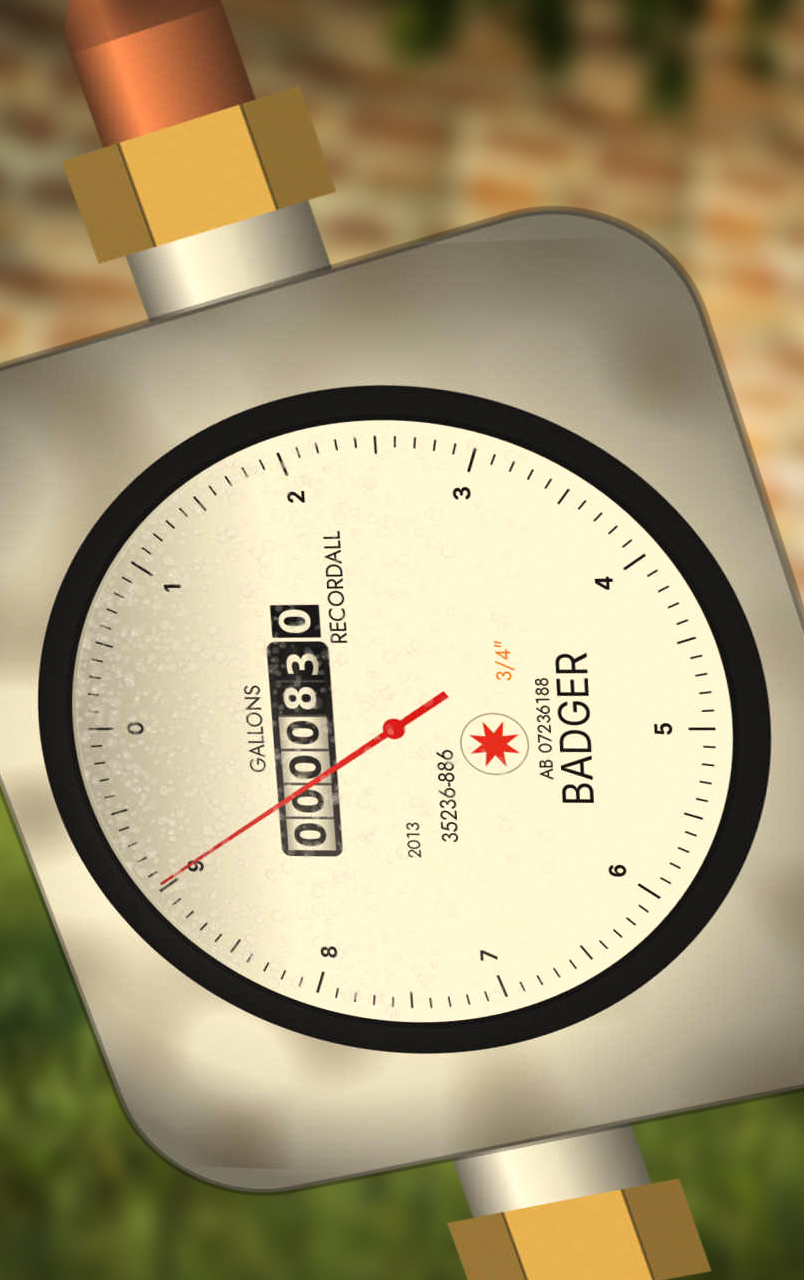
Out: 829.0
